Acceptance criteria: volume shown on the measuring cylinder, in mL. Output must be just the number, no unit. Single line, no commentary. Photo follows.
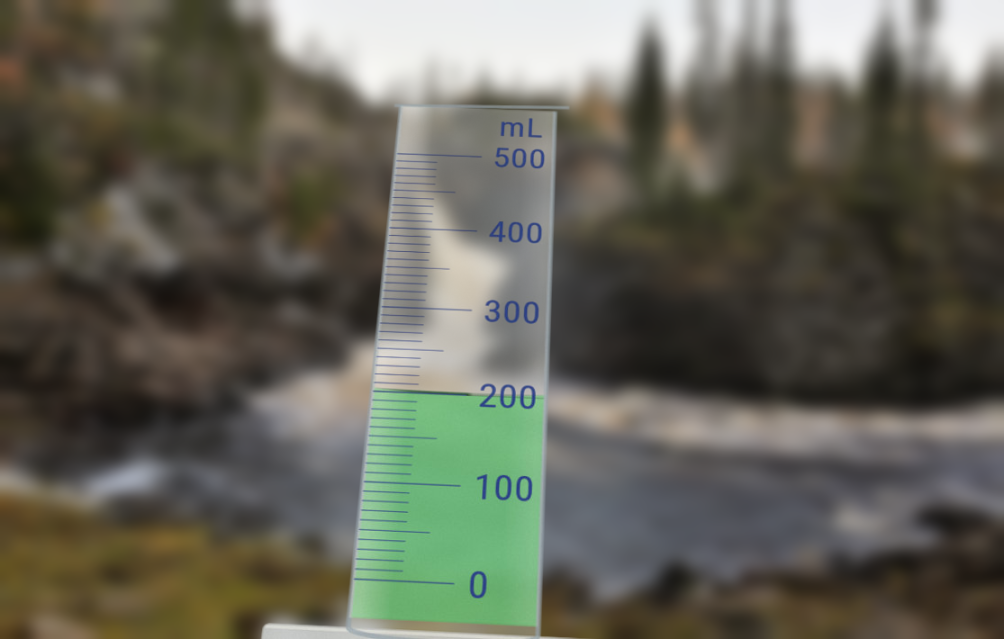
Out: 200
